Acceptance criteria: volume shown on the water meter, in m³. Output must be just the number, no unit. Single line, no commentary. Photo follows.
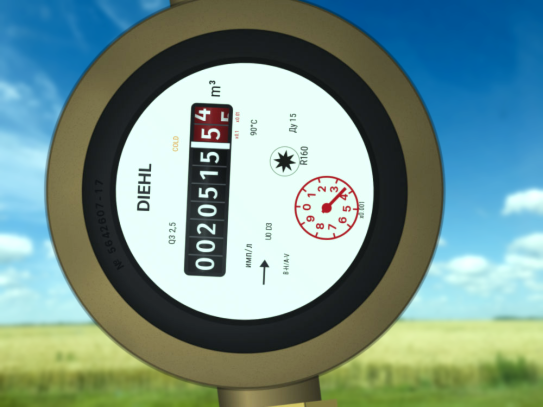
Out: 20515.543
